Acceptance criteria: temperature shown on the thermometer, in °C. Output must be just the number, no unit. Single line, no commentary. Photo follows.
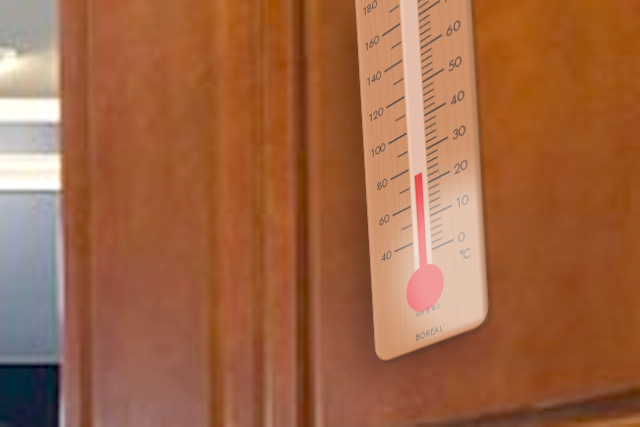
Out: 24
